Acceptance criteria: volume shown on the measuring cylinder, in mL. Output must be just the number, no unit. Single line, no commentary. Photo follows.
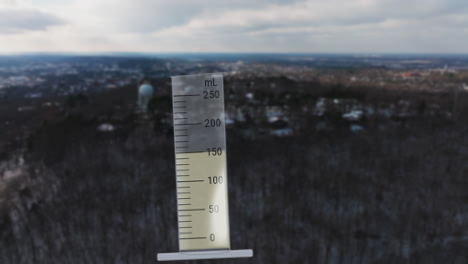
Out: 150
